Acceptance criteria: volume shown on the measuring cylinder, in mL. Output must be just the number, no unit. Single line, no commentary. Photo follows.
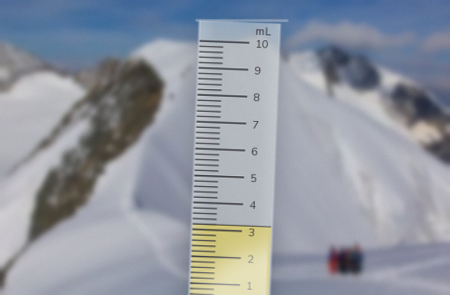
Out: 3.2
